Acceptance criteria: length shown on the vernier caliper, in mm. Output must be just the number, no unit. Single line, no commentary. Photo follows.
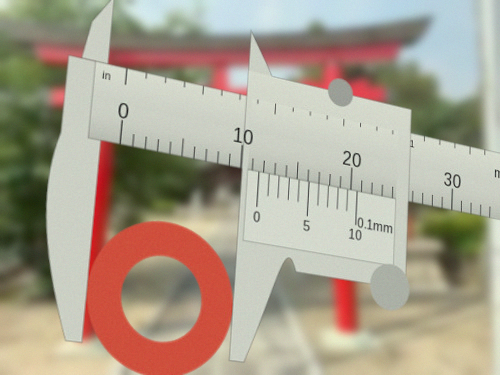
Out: 11.6
